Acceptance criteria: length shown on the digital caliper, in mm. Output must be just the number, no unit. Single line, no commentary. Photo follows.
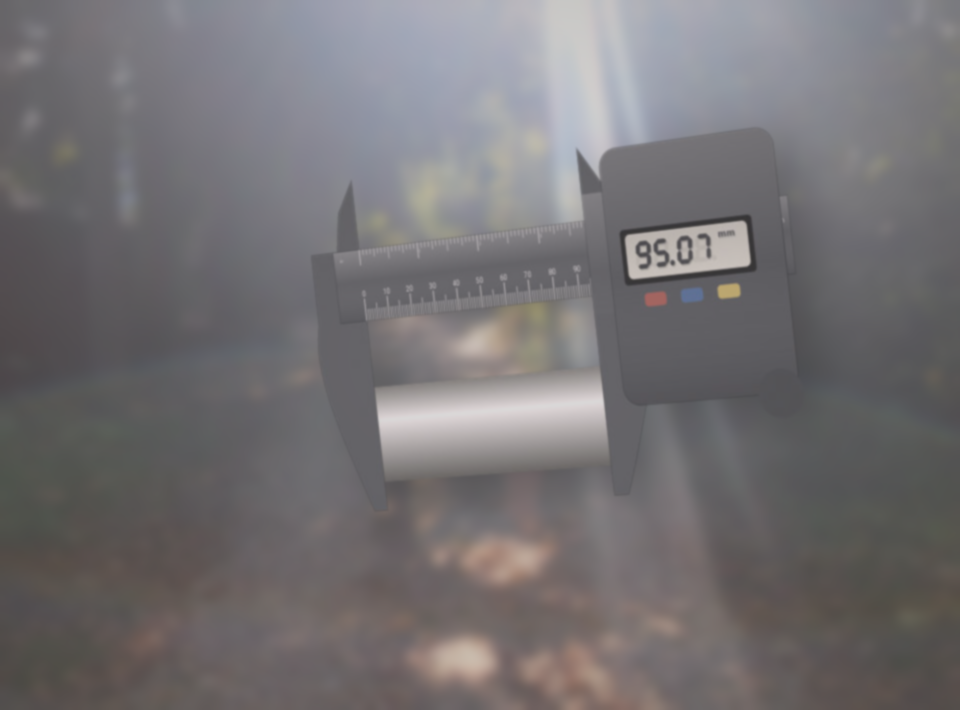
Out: 95.07
